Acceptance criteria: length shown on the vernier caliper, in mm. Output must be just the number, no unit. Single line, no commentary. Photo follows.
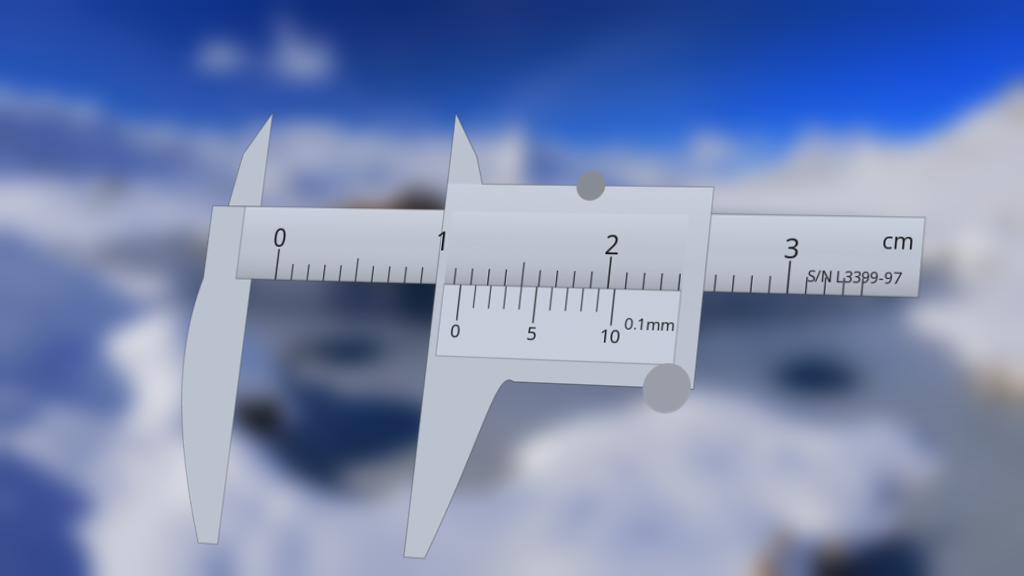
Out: 11.4
